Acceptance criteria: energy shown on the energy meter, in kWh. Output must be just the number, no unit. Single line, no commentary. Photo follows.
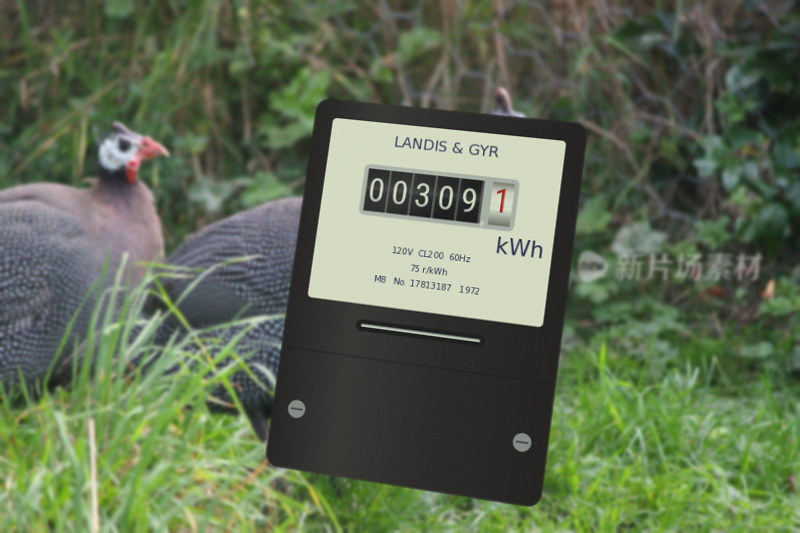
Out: 309.1
